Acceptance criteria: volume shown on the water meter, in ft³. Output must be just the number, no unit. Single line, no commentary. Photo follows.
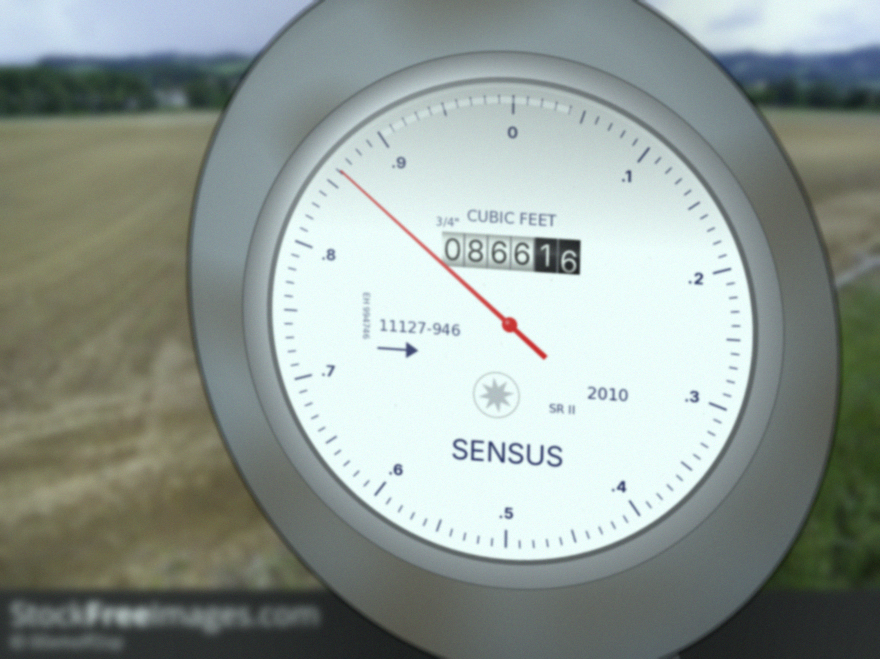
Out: 86615.86
